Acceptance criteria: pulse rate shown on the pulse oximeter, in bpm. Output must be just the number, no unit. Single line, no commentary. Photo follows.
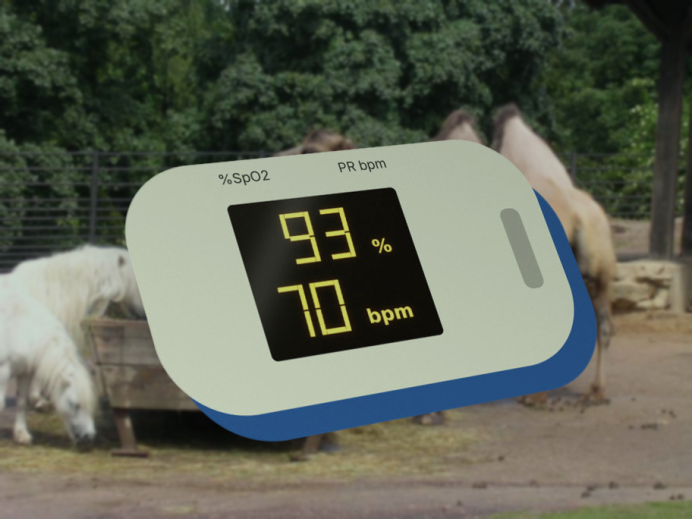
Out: 70
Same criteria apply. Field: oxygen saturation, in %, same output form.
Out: 93
